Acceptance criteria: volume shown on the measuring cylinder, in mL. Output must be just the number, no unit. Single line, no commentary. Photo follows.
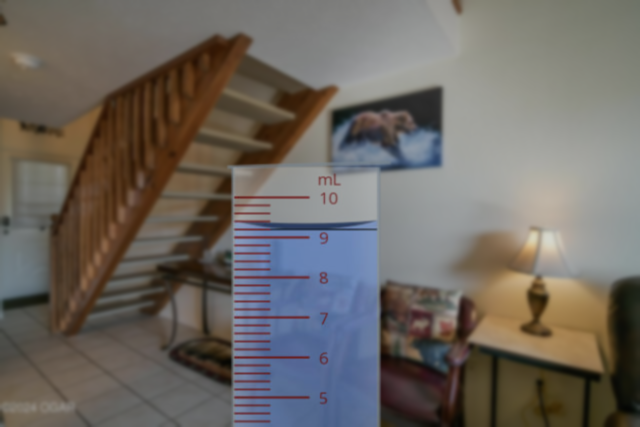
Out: 9.2
